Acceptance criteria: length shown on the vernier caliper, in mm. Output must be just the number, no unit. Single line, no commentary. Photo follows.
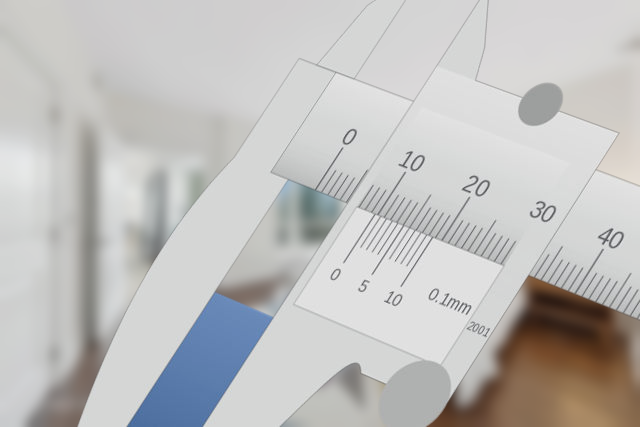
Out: 9.6
